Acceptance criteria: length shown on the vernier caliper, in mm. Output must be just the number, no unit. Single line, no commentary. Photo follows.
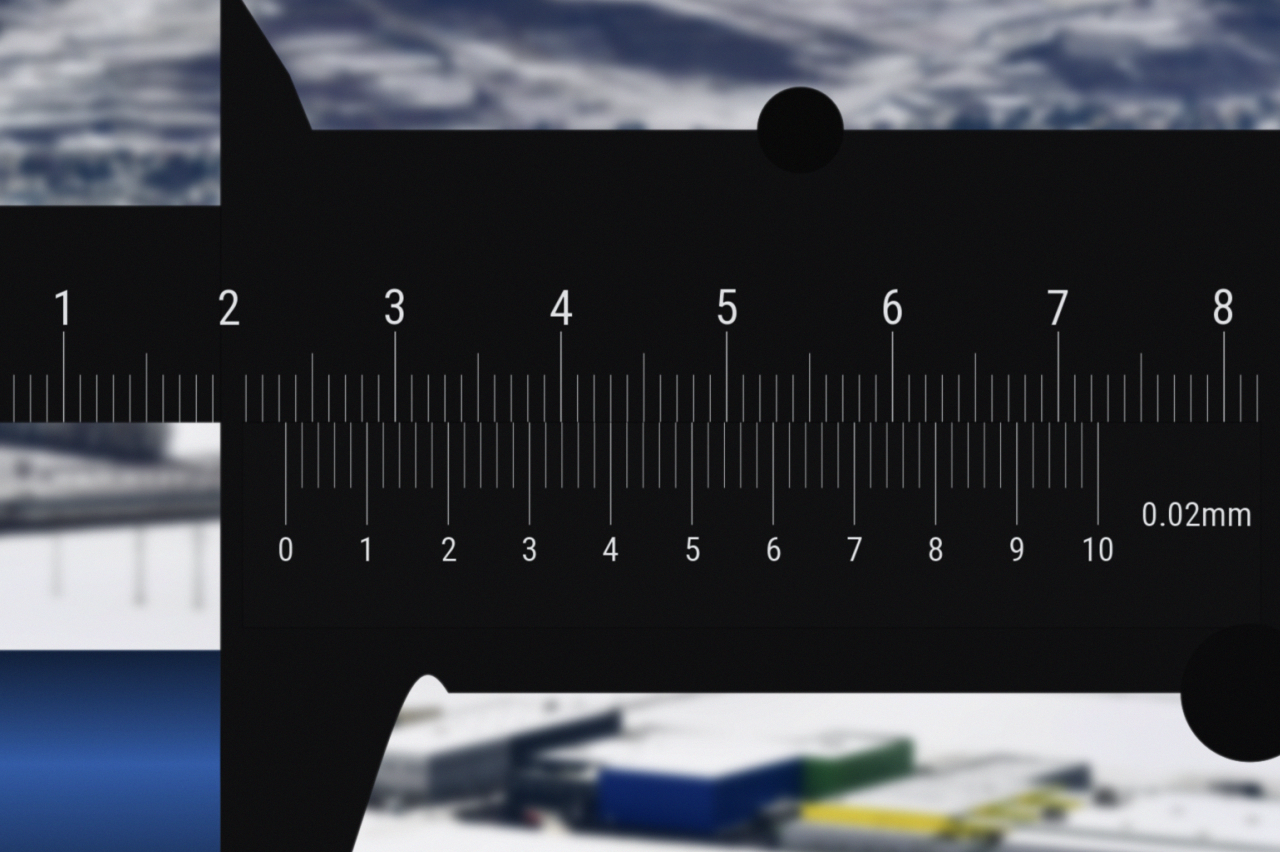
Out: 23.4
